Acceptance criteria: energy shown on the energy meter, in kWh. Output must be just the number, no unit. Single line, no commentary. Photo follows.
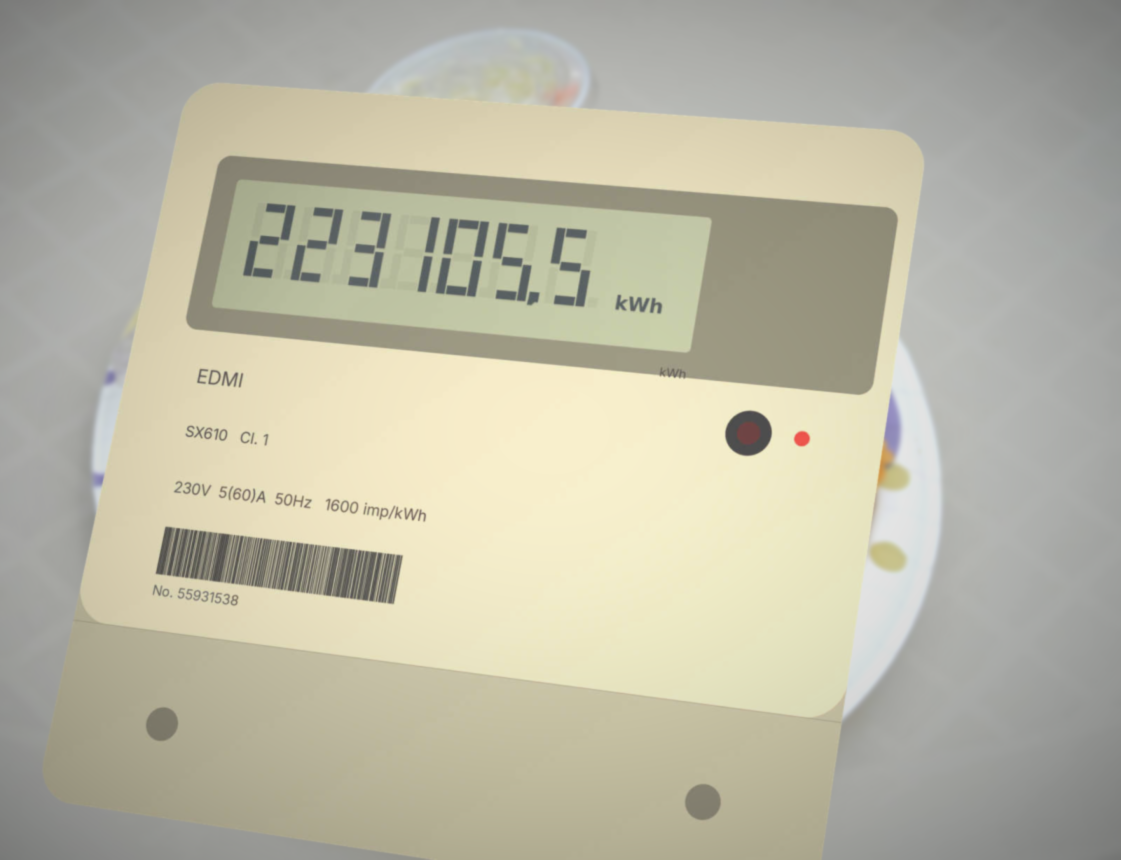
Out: 223105.5
